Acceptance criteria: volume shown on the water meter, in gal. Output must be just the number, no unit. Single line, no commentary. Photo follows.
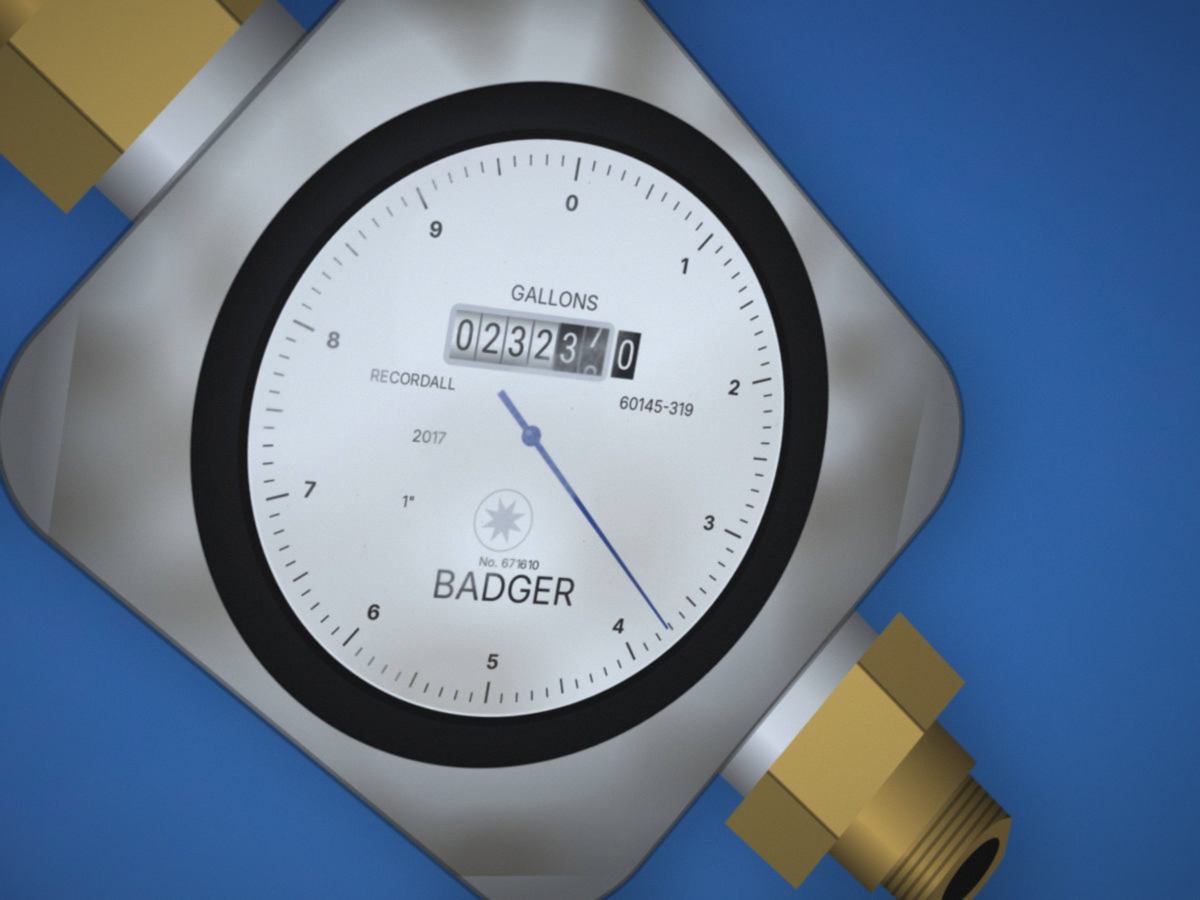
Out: 232373.7
